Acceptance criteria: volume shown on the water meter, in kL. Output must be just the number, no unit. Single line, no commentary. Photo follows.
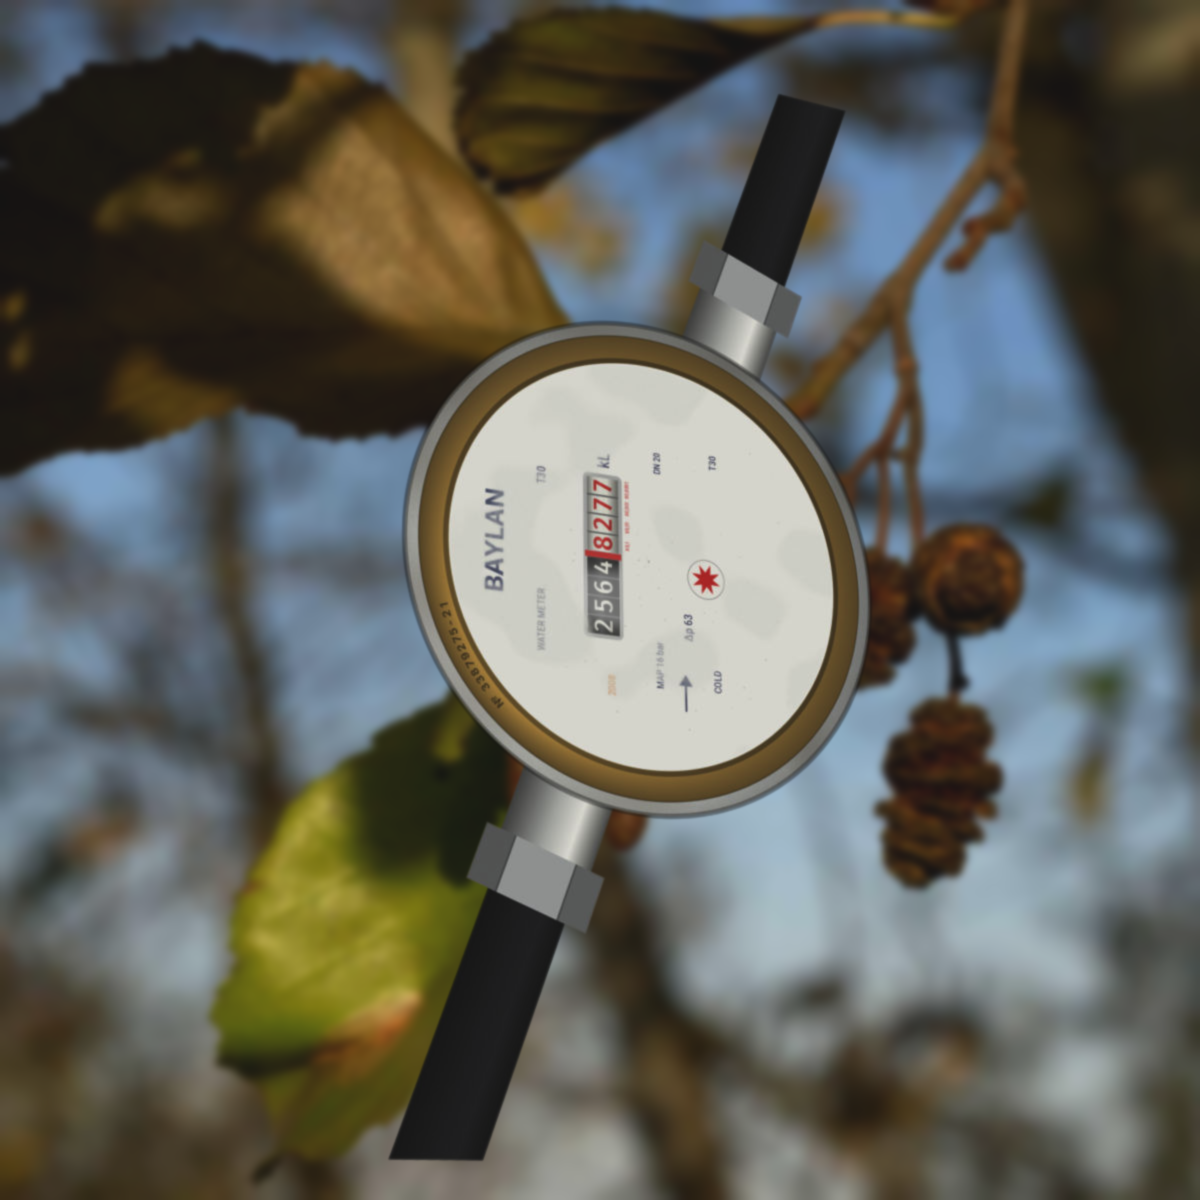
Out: 2564.8277
